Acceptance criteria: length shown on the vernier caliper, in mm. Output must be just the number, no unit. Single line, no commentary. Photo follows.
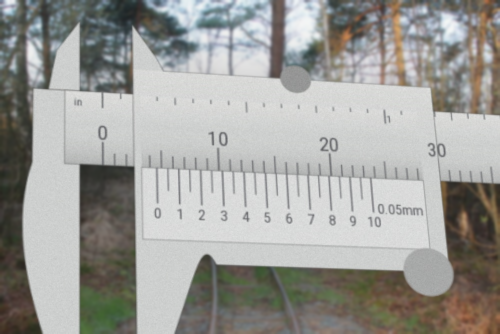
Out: 4.6
